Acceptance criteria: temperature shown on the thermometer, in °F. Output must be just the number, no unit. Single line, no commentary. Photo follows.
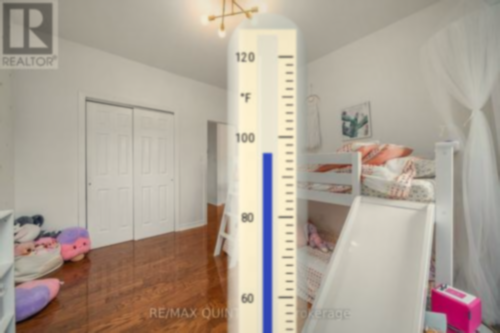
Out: 96
